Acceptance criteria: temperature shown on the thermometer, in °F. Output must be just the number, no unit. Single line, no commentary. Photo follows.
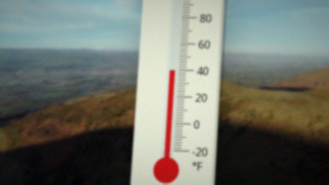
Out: 40
